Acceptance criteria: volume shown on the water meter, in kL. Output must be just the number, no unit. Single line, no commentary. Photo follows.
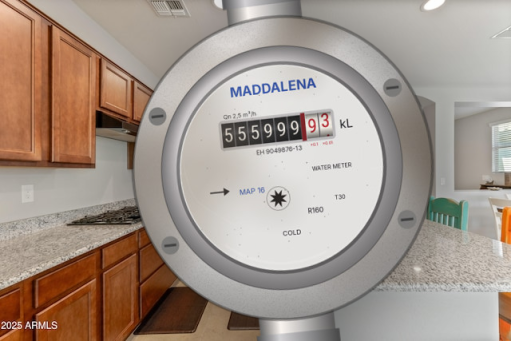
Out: 555999.93
